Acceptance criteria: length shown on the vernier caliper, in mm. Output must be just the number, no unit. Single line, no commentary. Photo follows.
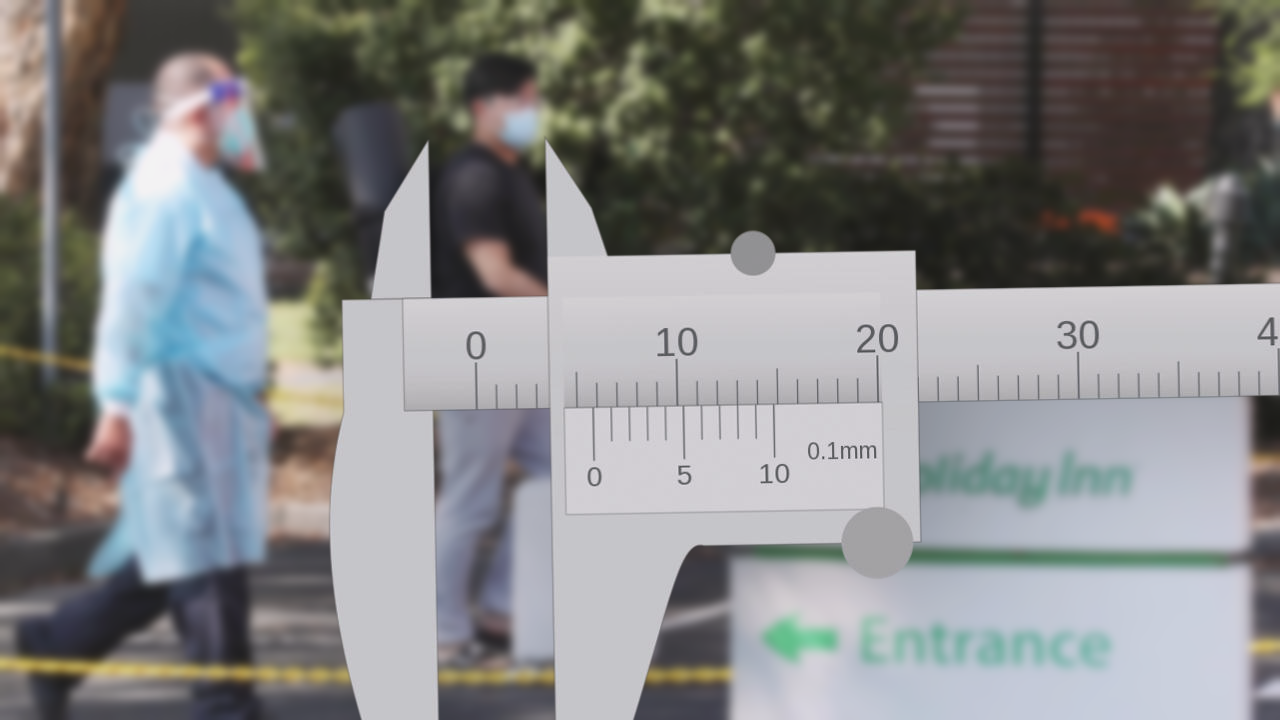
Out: 5.8
